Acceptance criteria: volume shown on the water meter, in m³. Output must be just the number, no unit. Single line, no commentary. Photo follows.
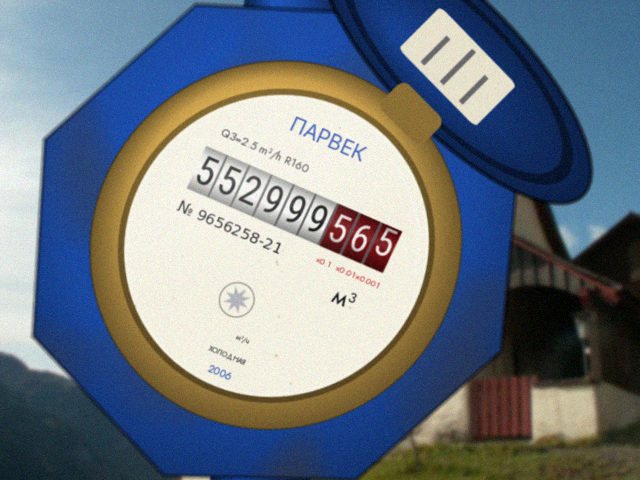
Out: 552999.565
